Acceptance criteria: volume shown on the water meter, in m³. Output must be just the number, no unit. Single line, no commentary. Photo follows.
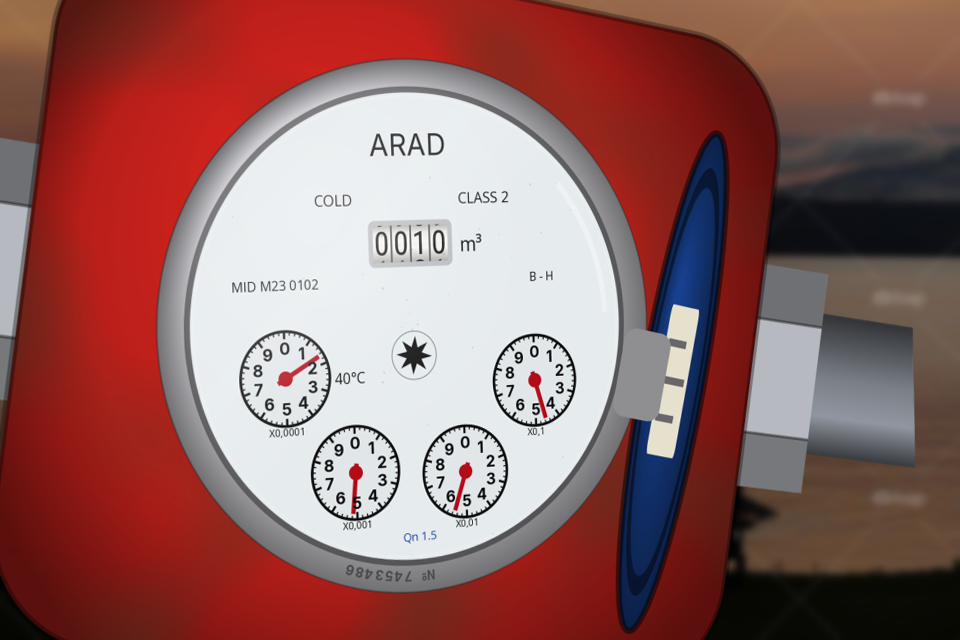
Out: 10.4551
